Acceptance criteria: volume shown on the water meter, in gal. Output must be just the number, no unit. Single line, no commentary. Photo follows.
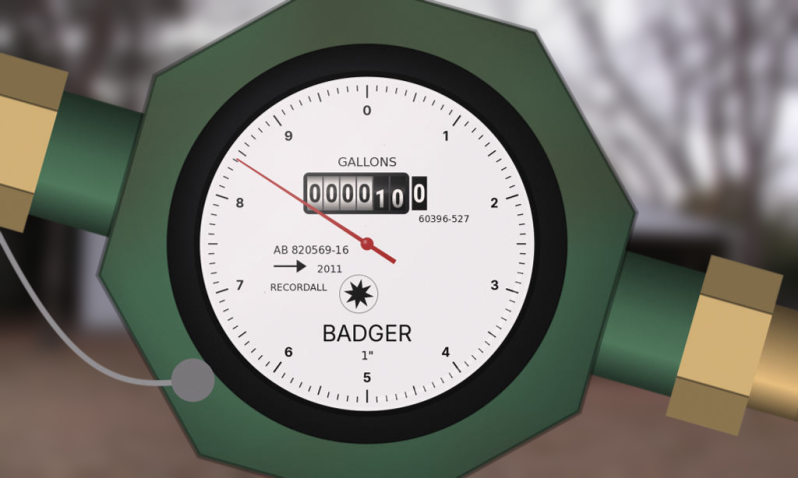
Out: 98.4
